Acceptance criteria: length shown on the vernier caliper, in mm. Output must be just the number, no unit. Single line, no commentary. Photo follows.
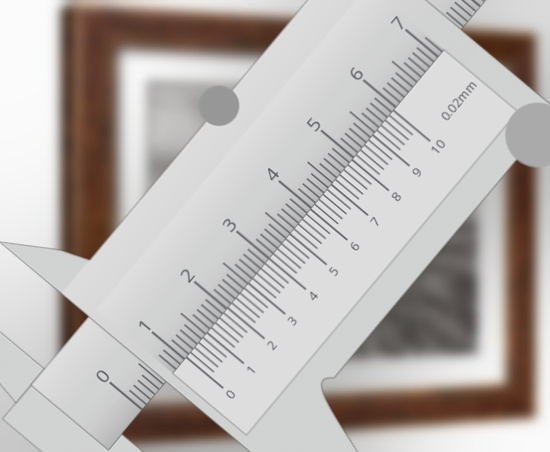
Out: 10.4
